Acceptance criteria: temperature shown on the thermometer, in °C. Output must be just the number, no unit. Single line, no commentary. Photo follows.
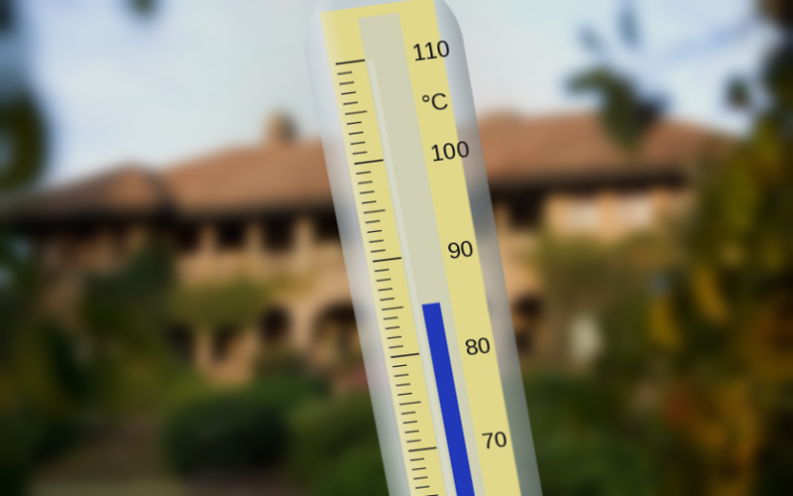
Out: 85
